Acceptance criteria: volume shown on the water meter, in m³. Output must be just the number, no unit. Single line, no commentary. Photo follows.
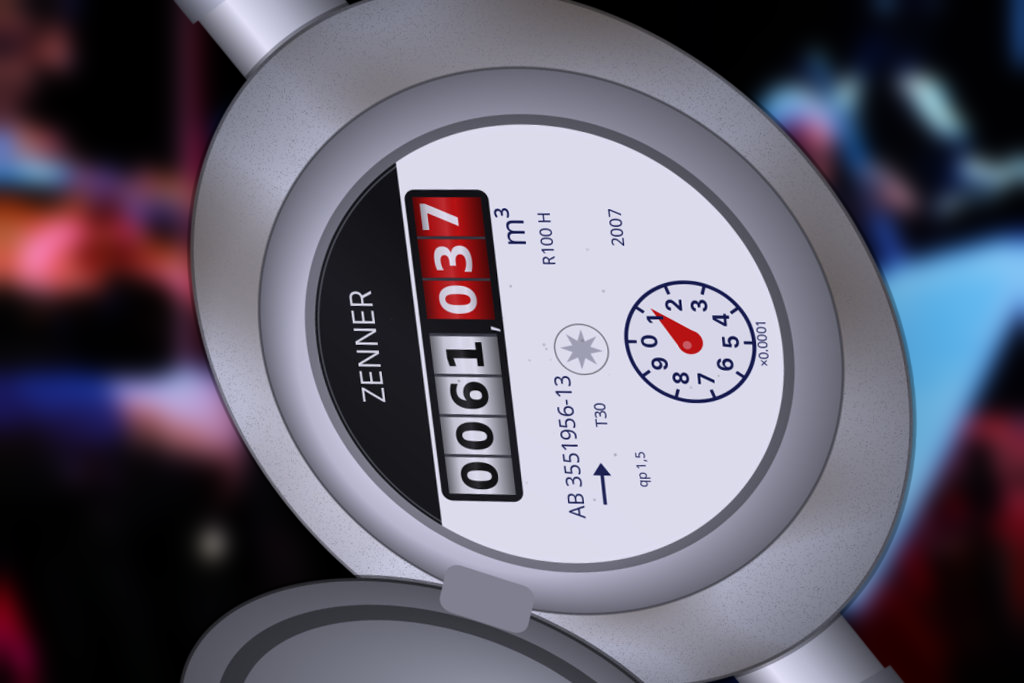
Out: 61.0371
